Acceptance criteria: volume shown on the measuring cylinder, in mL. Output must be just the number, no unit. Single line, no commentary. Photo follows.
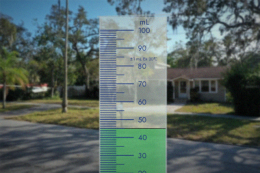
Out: 45
